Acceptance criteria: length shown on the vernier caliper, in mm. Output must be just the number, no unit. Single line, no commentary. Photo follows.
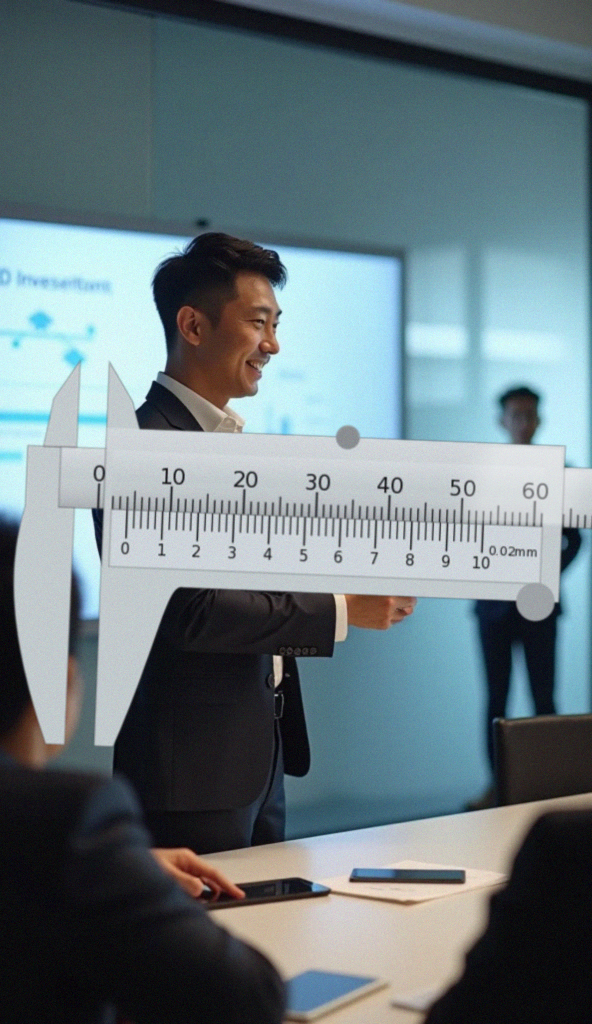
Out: 4.0
